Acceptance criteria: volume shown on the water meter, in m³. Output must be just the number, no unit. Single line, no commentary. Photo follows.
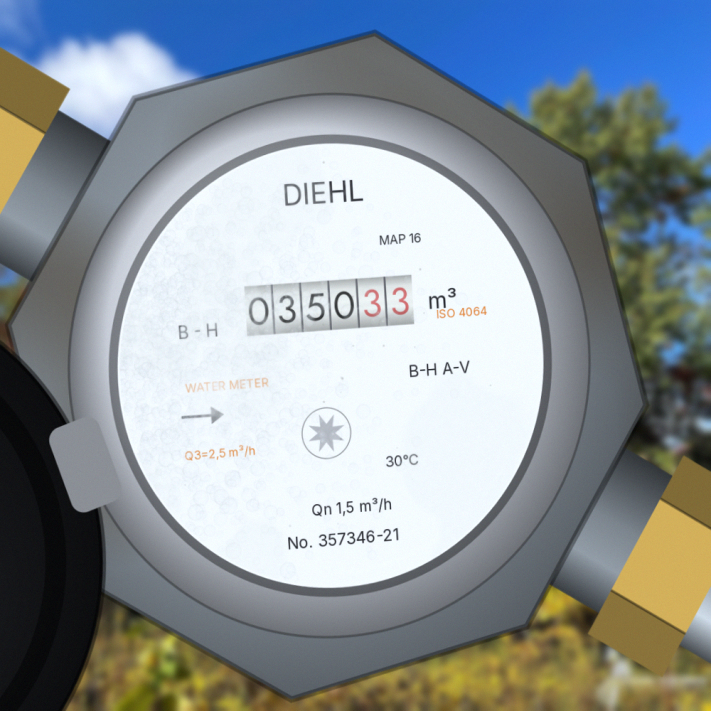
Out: 350.33
